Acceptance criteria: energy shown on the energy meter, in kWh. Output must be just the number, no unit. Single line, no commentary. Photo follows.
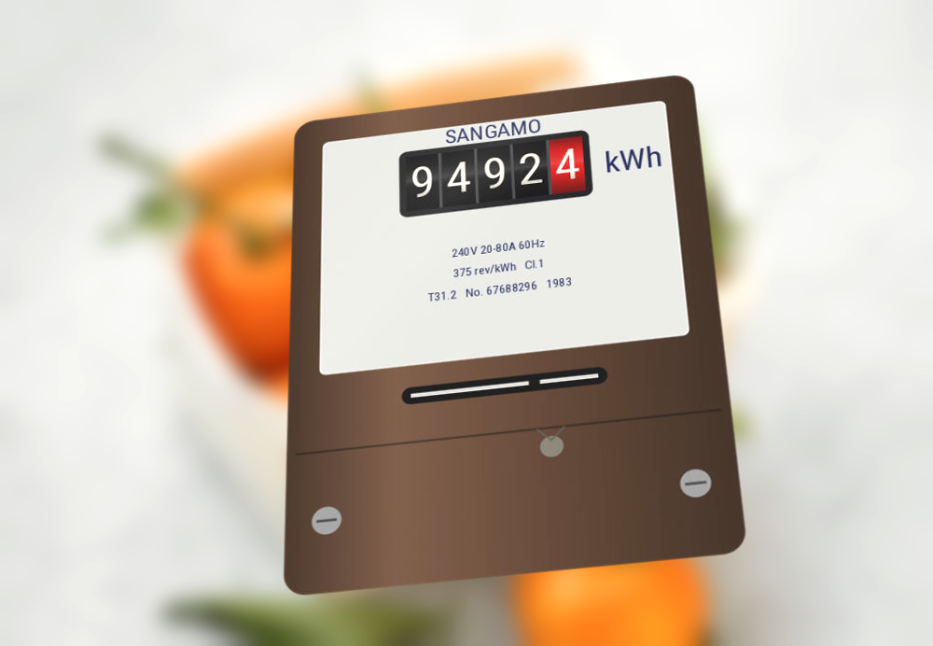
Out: 9492.4
